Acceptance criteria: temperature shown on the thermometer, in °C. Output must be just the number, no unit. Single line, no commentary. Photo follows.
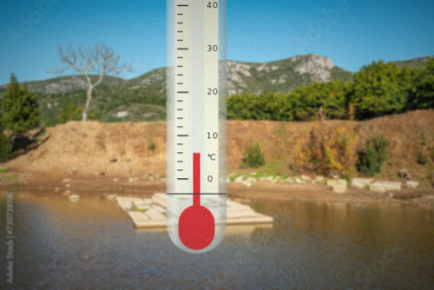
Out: 6
